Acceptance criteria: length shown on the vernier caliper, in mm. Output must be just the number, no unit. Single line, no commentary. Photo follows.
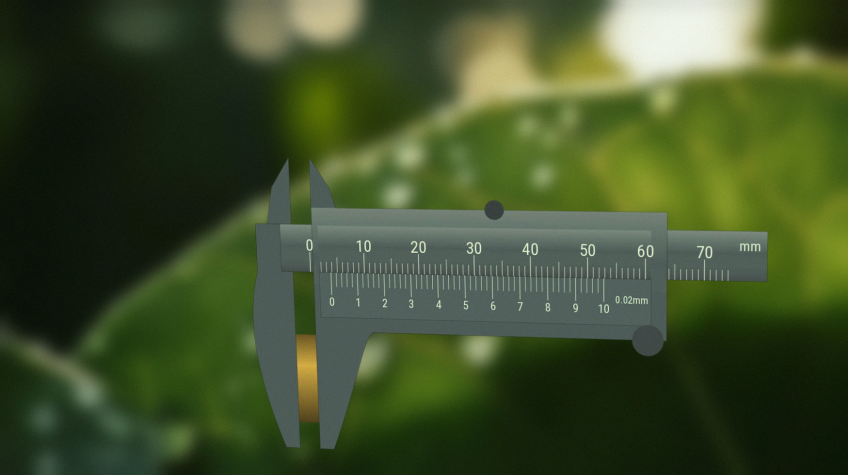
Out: 3.8
